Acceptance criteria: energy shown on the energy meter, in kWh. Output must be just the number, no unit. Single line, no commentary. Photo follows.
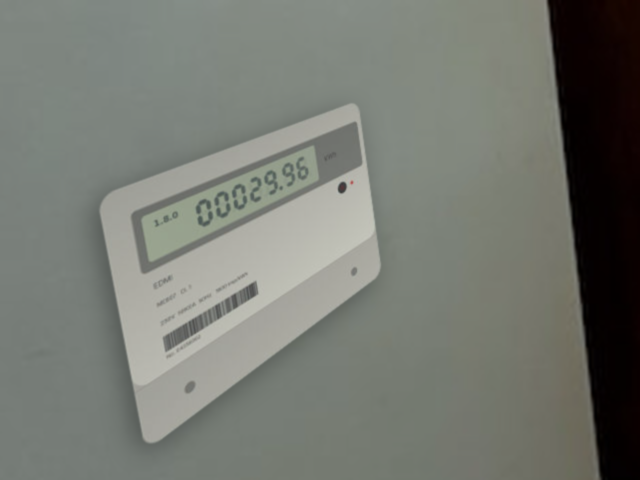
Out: 29.96
